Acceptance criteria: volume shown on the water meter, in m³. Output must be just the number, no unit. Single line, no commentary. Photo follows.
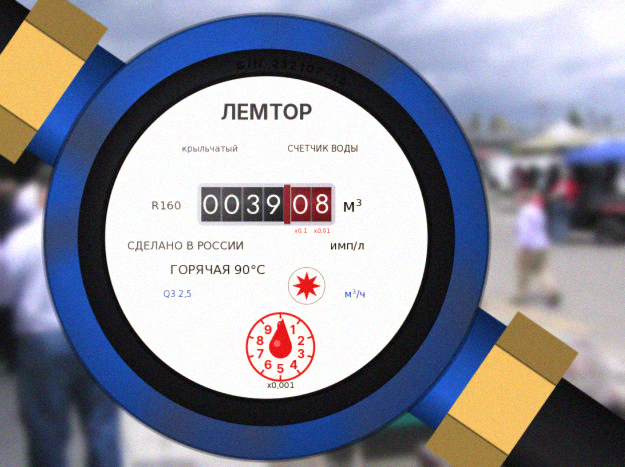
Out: 39.080
